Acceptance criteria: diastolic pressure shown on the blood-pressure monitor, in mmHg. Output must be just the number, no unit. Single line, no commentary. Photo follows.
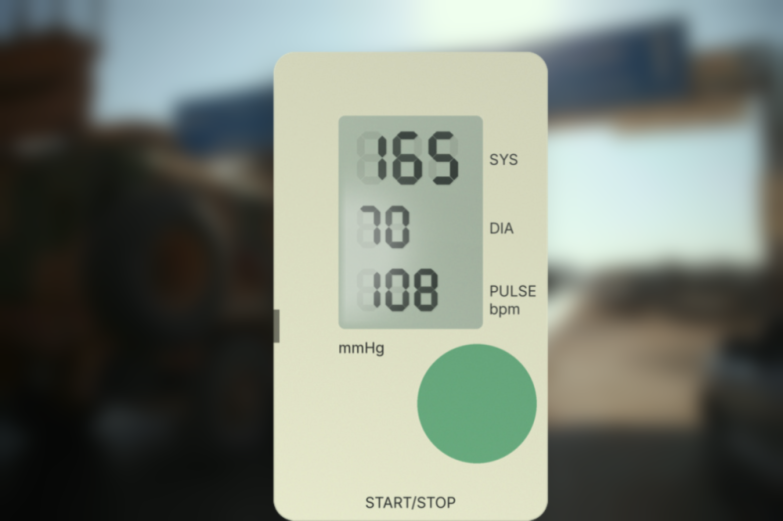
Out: 70
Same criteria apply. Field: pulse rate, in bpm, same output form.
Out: 108
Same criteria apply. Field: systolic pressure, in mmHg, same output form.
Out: 165
